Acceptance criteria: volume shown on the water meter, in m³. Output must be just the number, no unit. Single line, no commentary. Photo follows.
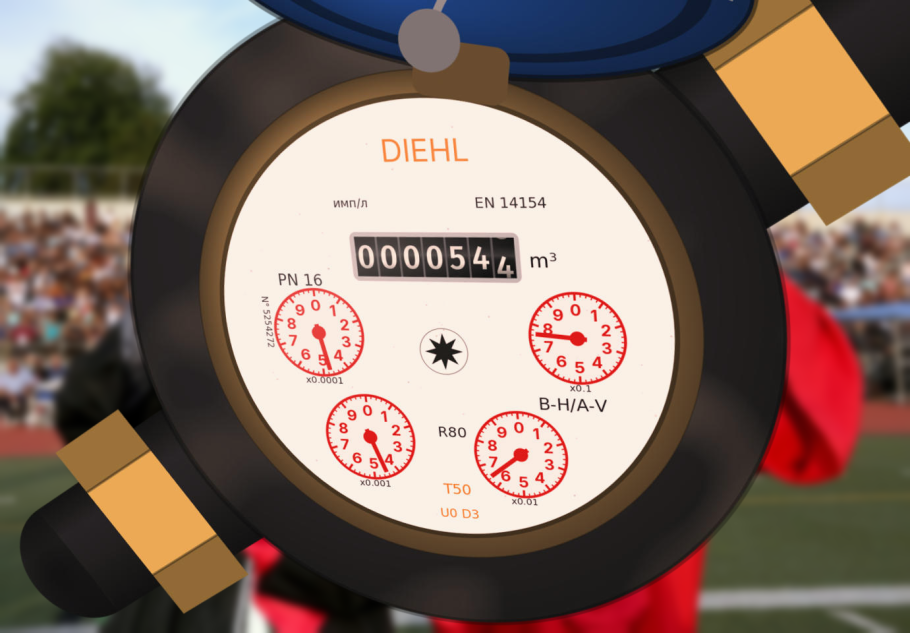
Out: 543.7644
